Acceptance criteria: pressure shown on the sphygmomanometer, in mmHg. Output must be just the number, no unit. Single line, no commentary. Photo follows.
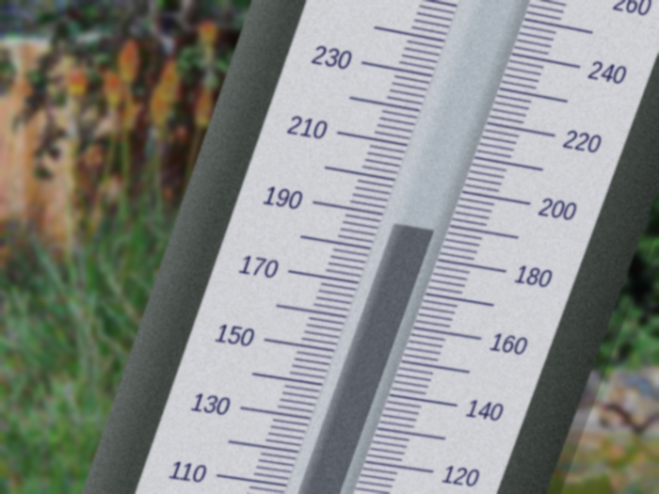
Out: 188
